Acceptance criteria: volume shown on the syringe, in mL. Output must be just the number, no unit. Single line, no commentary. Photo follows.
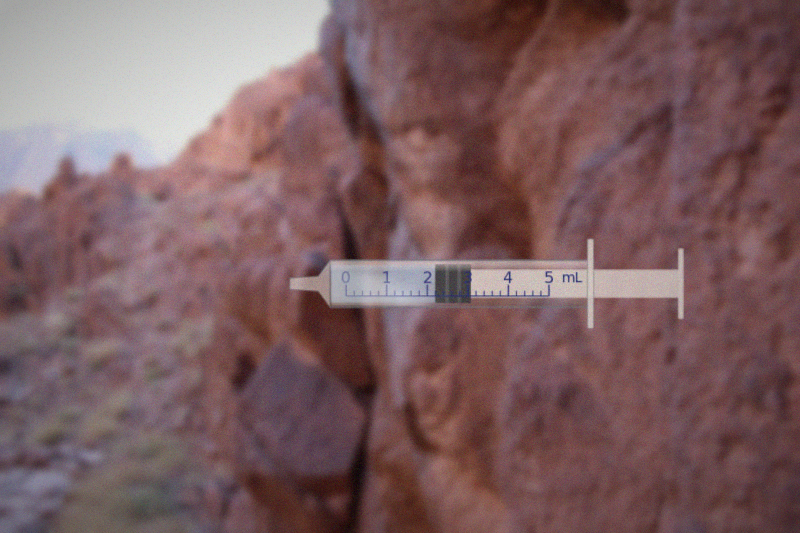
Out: 2.2
